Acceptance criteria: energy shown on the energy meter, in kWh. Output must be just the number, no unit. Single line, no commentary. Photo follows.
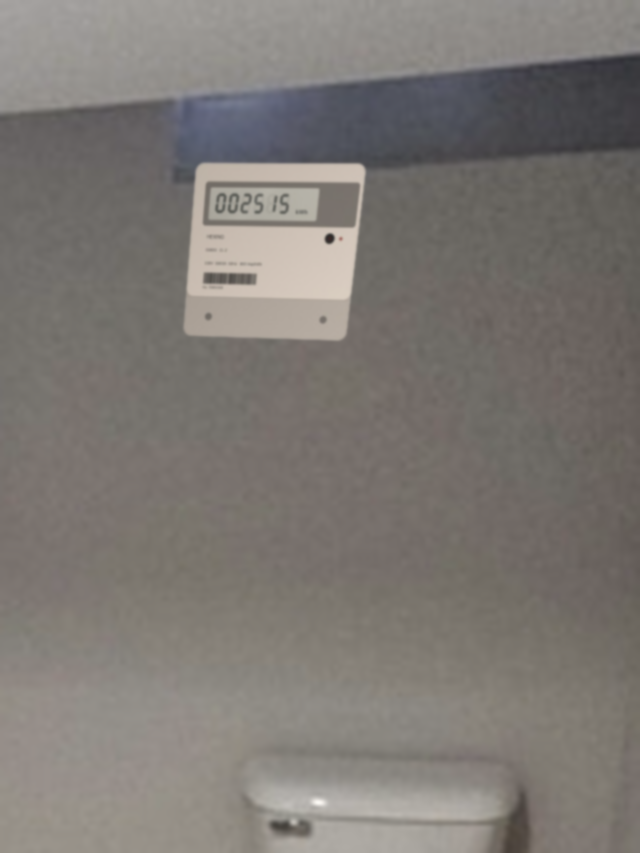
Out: 2515
